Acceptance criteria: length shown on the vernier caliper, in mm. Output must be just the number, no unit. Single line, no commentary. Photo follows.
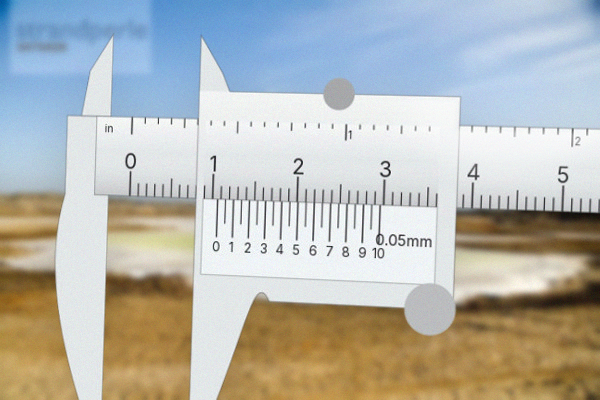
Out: 10.6
